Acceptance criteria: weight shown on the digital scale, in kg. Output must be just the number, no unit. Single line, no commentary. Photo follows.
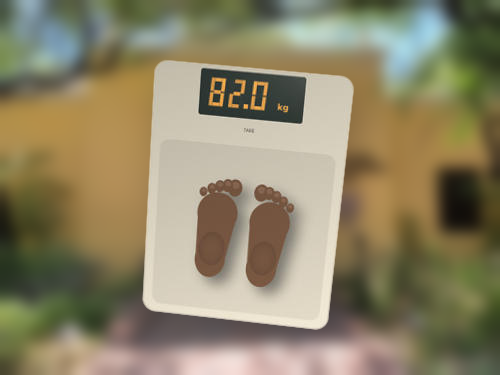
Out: 82.0
